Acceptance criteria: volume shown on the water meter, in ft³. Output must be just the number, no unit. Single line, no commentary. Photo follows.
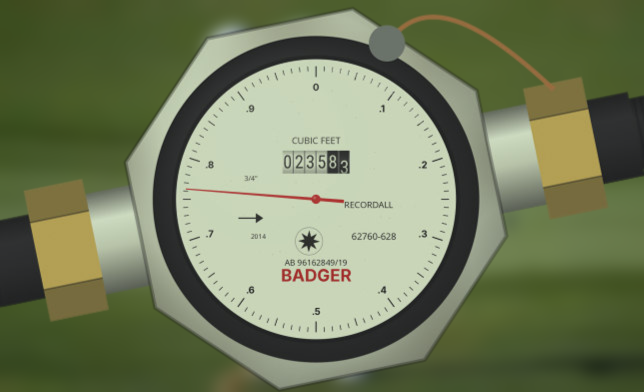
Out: 23582.76
